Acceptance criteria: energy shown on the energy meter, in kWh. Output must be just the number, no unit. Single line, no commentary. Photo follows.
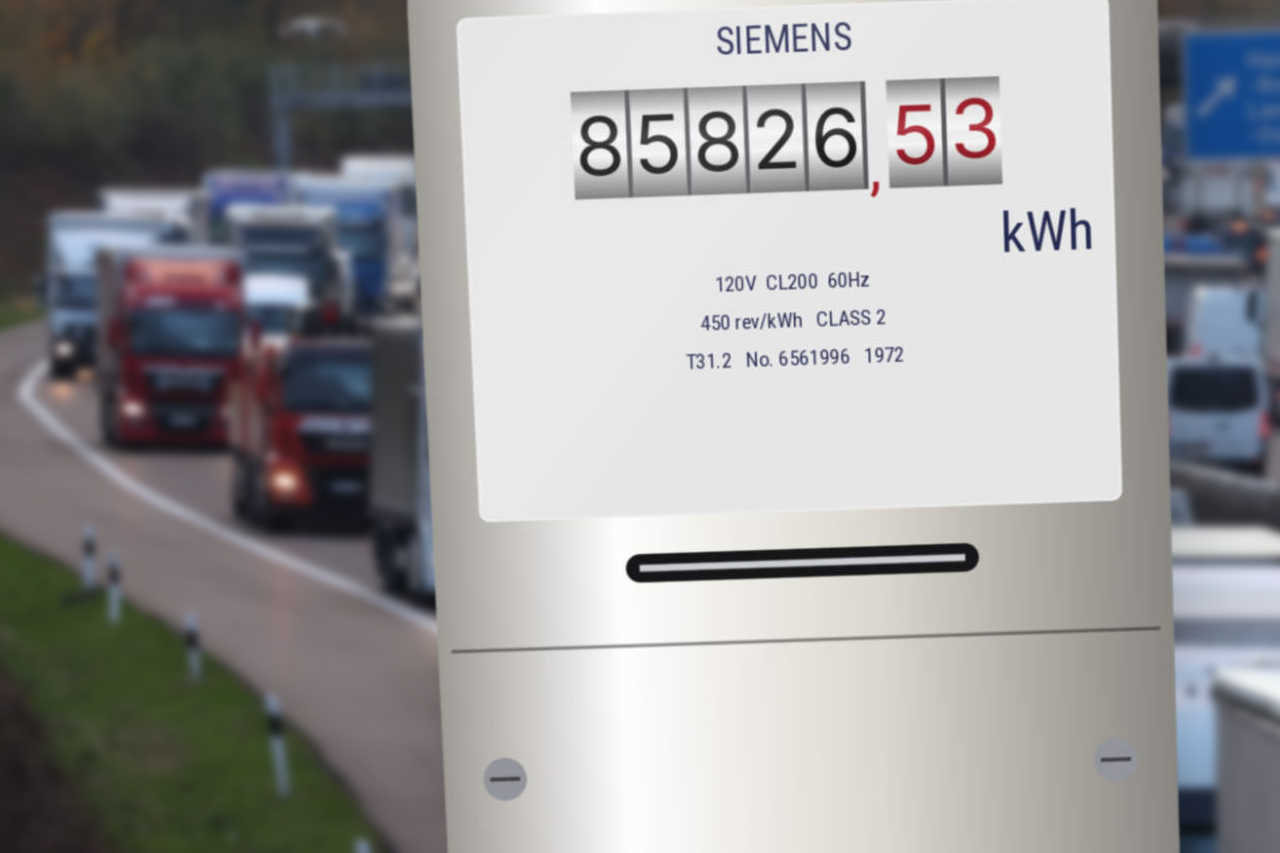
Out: 85826.53
